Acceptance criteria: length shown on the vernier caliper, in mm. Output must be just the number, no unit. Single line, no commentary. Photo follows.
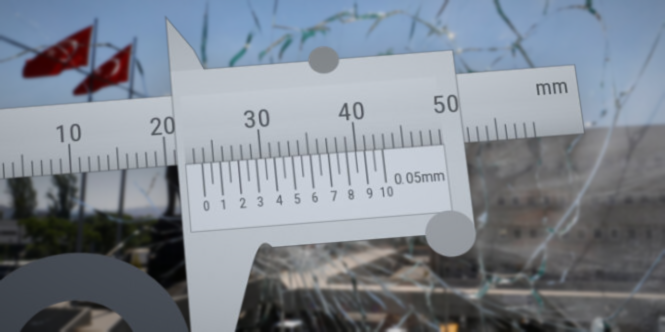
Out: 23.8
